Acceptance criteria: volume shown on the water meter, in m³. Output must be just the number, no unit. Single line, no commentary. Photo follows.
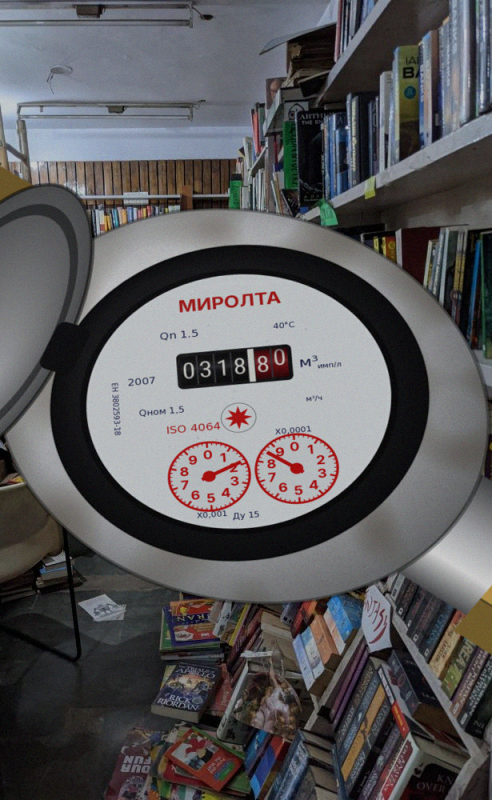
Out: 318.8018
